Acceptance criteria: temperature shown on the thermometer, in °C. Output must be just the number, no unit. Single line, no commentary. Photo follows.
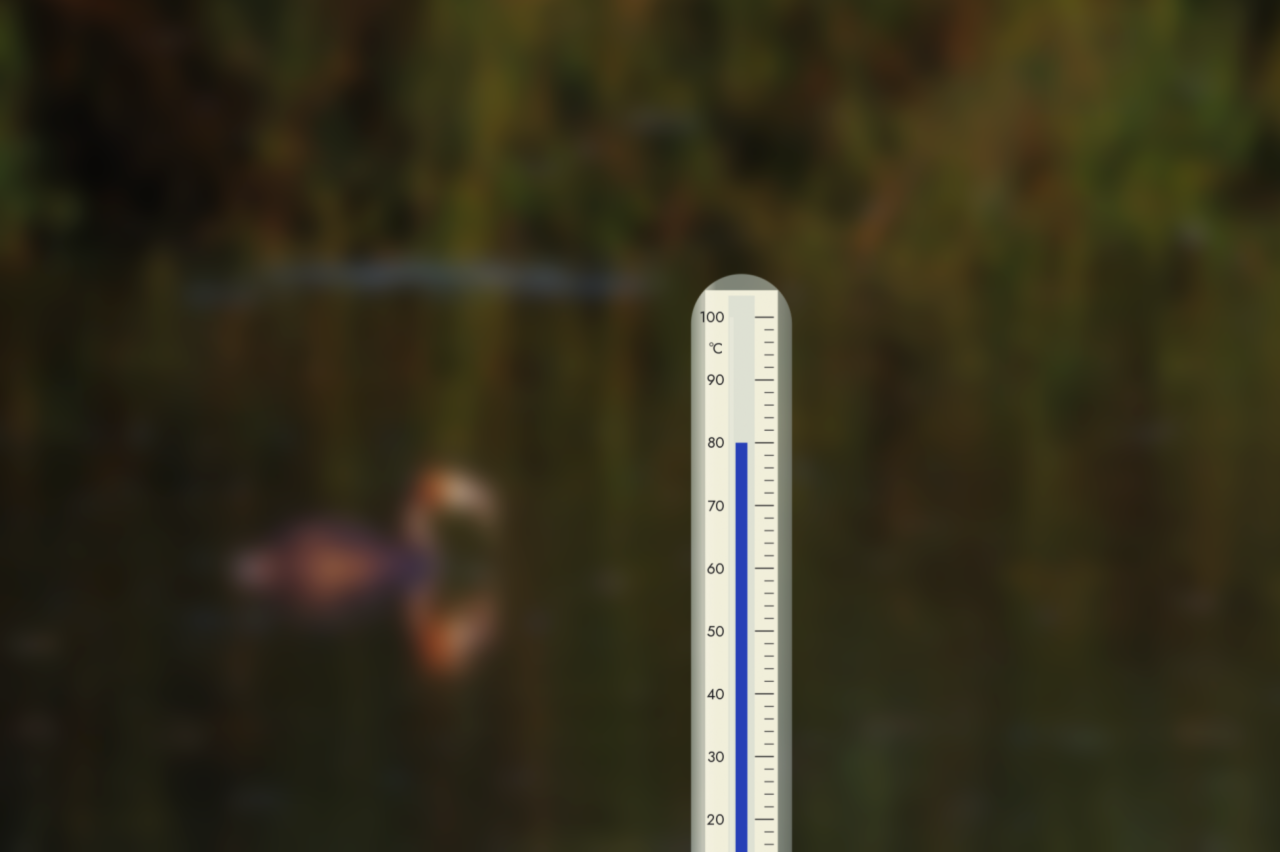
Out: 80
